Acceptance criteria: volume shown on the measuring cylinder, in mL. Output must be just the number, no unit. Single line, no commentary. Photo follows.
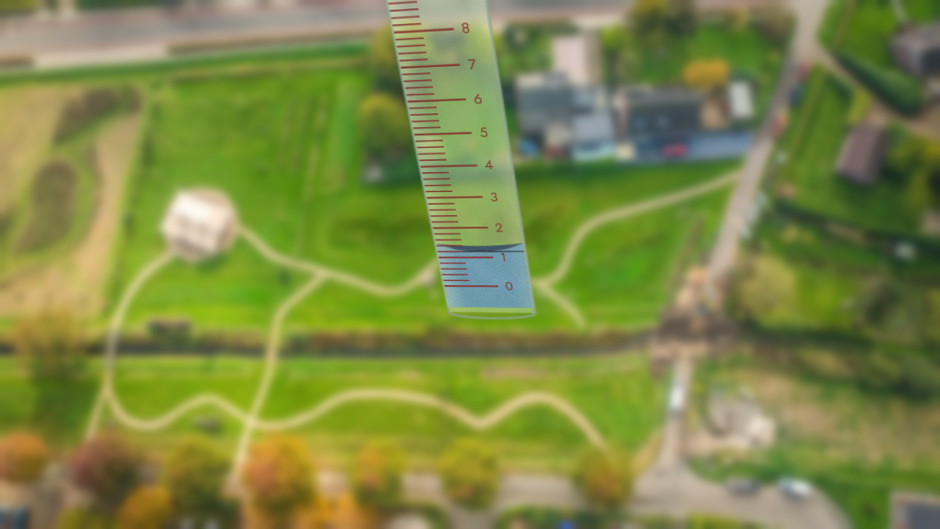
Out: 1.2
